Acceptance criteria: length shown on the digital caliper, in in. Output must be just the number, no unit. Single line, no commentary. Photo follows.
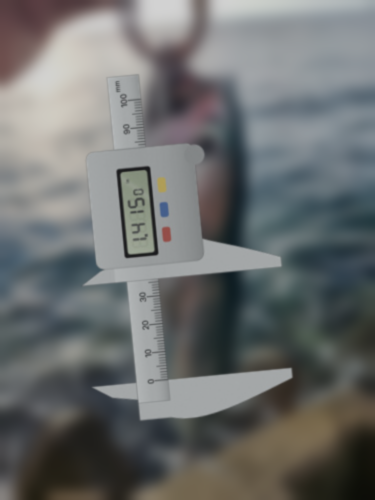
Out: 1.4150
